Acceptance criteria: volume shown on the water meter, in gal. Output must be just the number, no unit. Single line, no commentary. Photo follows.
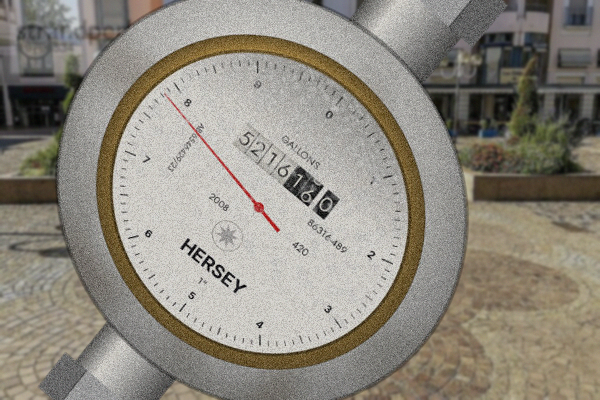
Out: 5216157.8
